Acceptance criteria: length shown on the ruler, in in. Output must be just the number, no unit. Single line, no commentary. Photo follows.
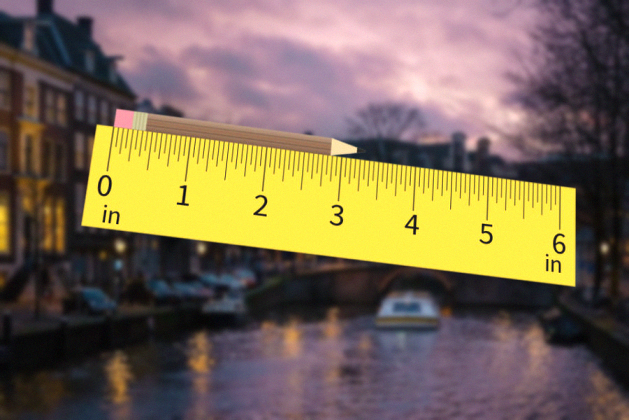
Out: 3.3125
